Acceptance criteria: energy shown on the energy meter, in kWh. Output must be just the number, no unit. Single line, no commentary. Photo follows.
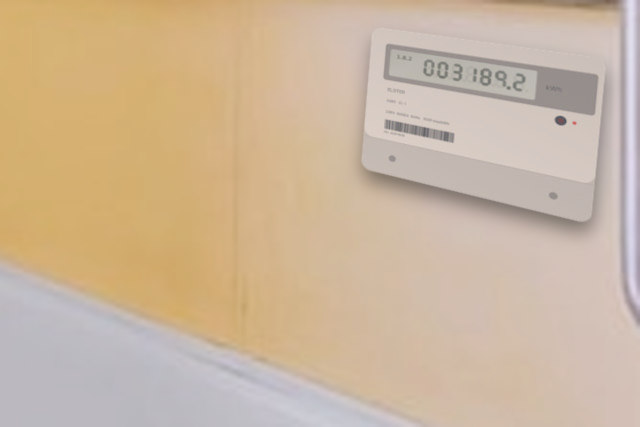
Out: 3189.2
